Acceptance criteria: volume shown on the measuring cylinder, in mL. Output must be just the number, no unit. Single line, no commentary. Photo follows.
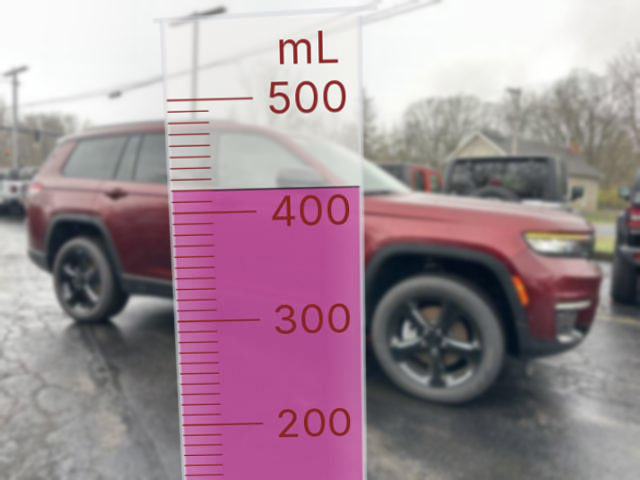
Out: 420
